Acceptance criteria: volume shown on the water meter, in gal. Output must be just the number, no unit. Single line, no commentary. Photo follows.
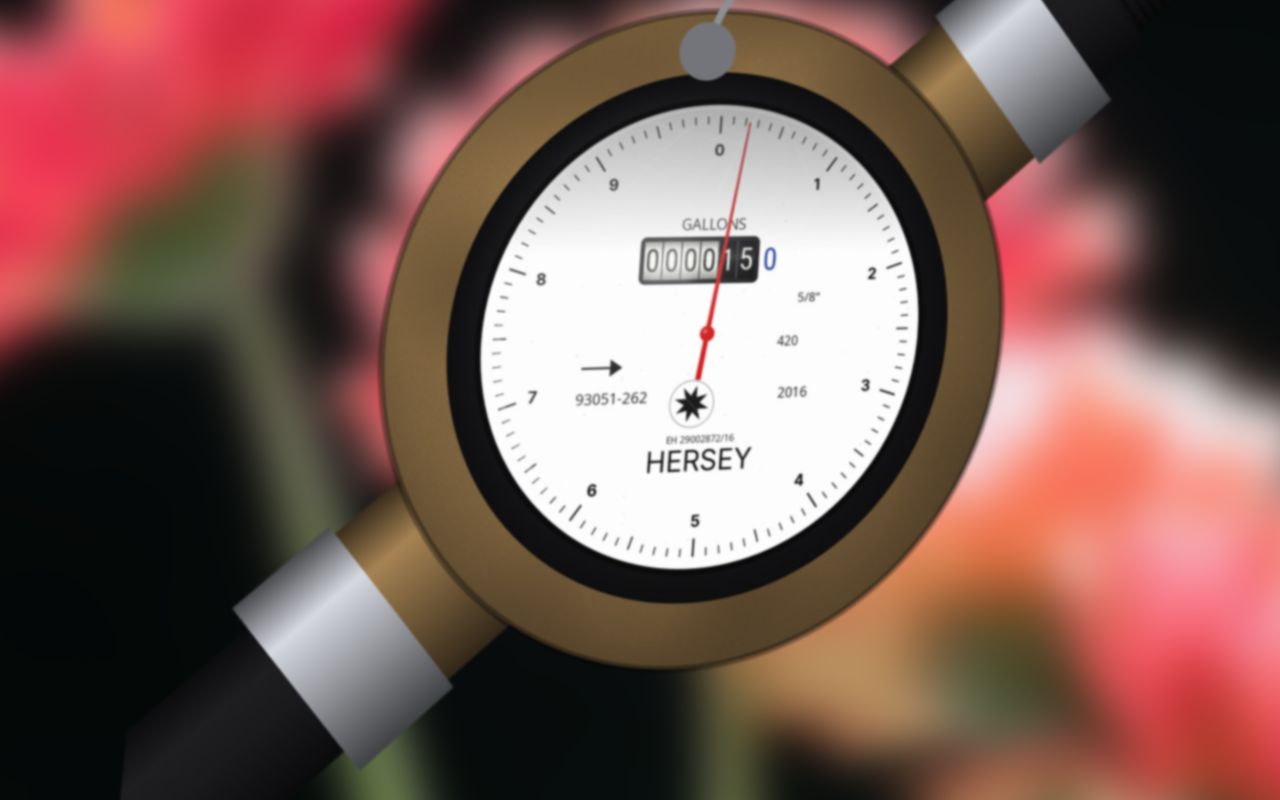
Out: 150.2
